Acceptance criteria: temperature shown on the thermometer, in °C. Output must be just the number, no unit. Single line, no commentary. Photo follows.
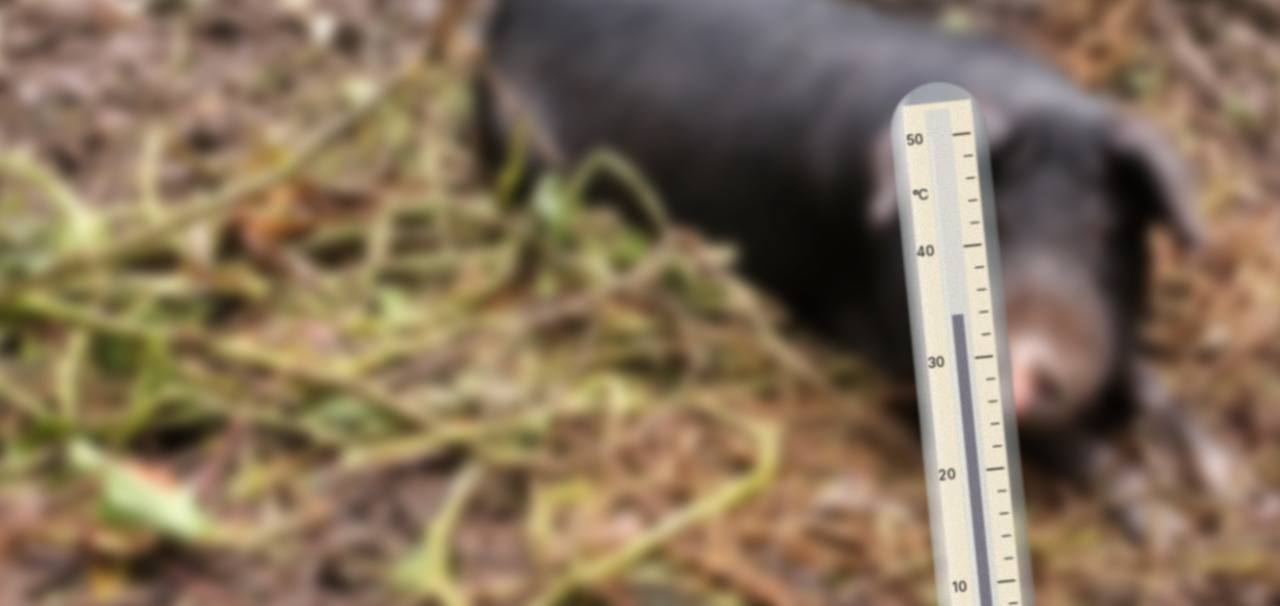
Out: 34
